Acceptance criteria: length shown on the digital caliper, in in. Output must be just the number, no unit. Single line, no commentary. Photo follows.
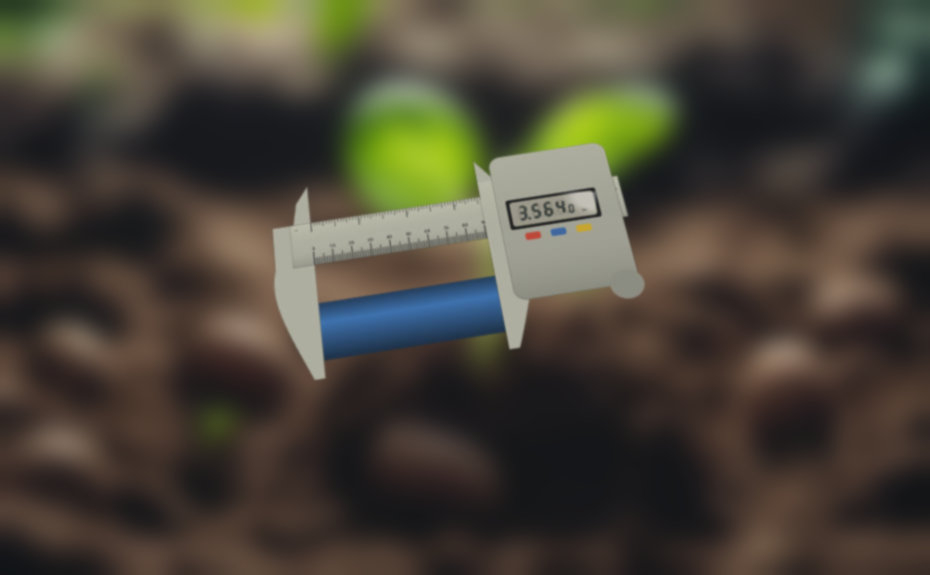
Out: 3.5640
